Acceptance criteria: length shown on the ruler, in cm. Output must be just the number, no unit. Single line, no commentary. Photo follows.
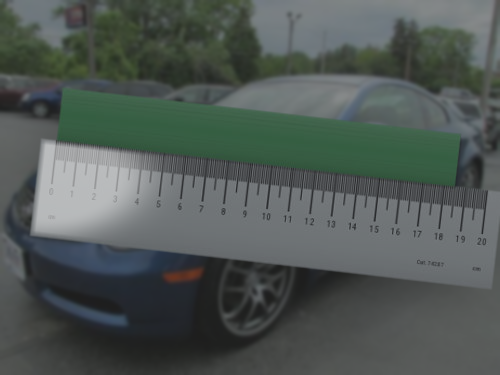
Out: 18.5
